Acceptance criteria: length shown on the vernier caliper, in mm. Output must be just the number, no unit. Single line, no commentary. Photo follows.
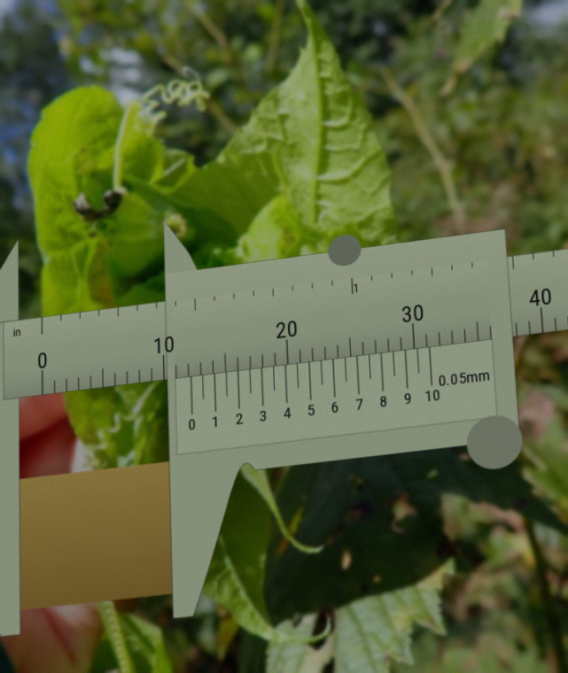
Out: 12.2
